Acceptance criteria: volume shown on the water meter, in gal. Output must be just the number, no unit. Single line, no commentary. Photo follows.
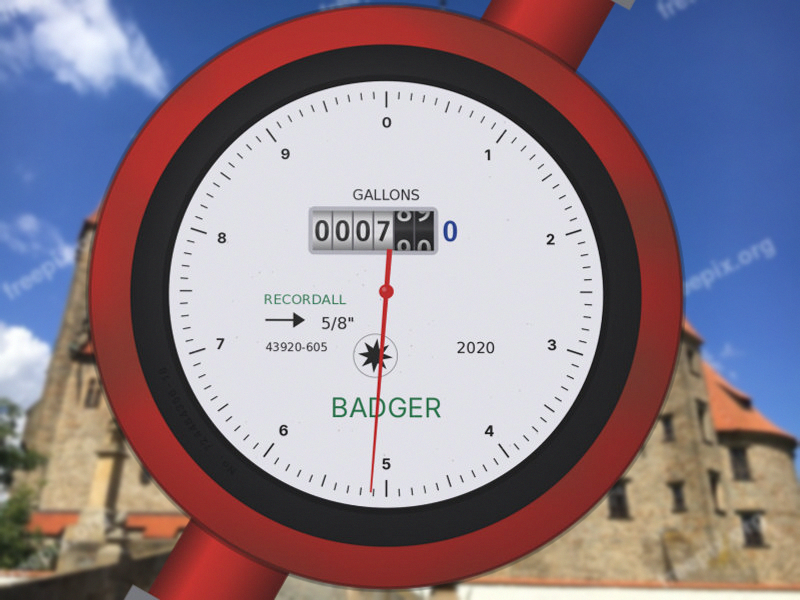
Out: 7895.1
